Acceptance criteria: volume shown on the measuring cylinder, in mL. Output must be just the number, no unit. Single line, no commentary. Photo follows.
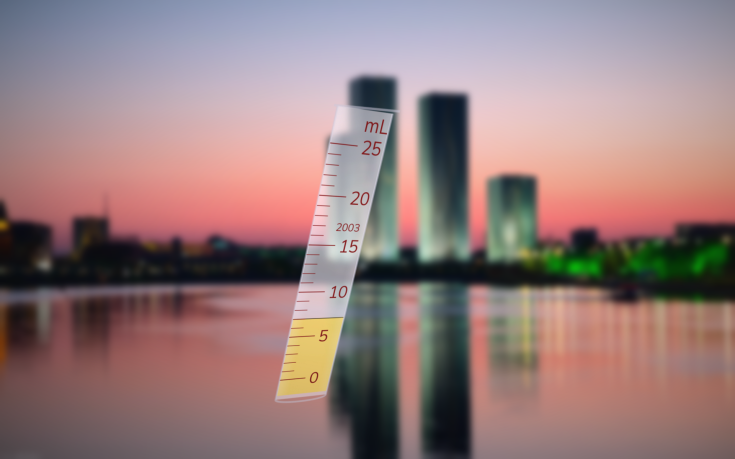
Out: 7
